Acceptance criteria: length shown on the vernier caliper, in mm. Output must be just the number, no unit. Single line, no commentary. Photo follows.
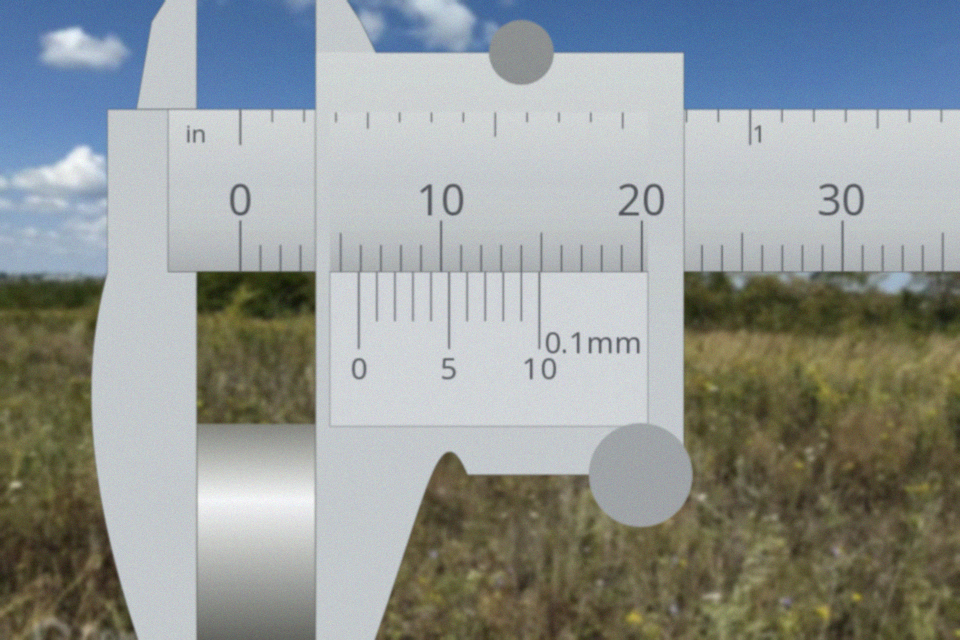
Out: 5.9
